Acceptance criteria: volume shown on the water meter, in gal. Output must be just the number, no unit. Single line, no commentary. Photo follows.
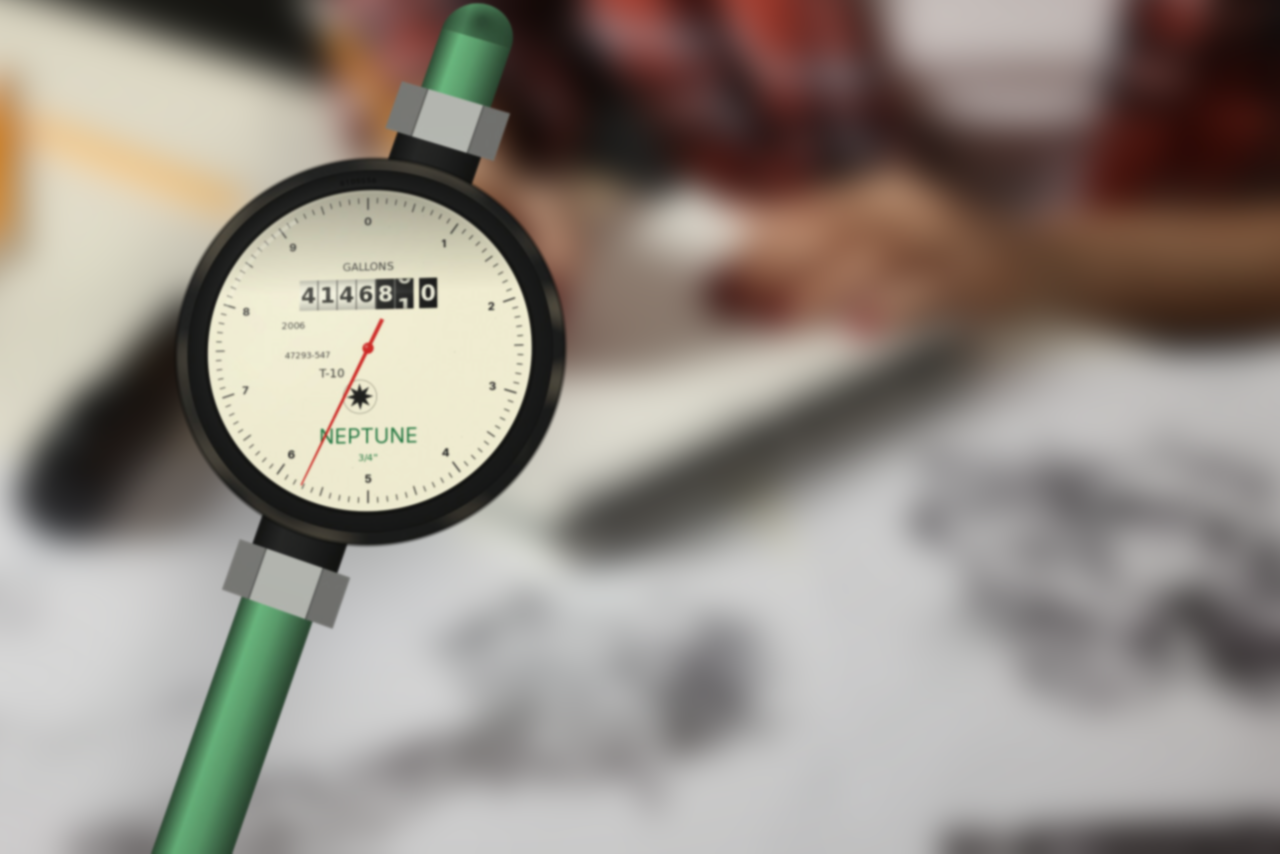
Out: 4146805.7
